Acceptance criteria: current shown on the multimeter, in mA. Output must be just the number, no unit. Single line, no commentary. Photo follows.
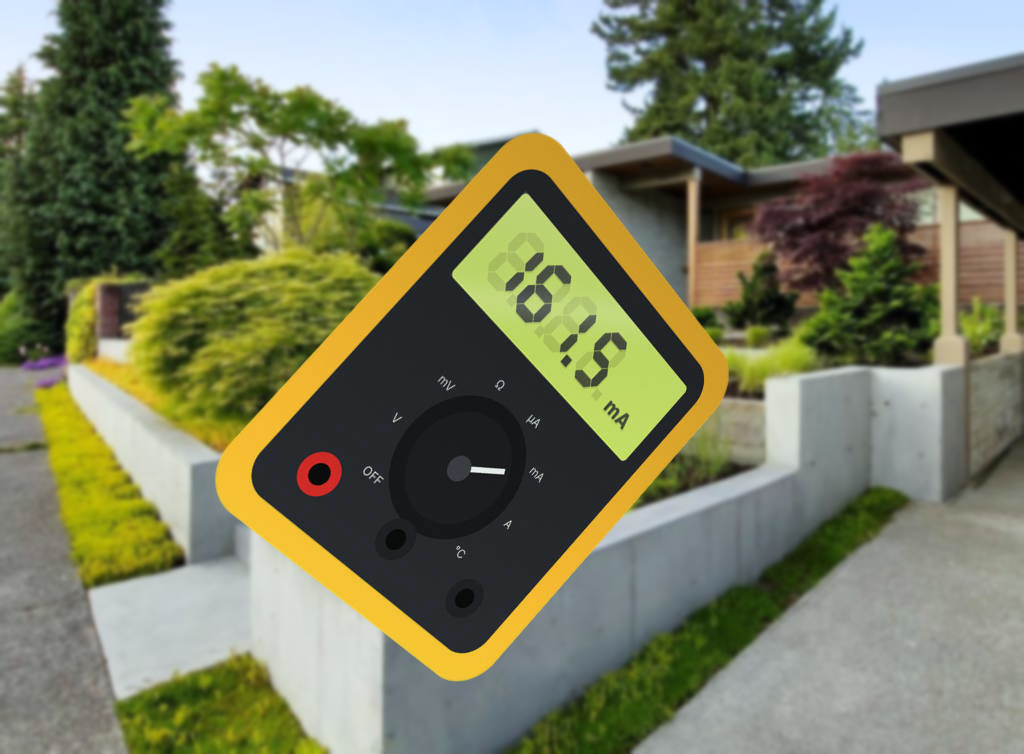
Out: 161.5
